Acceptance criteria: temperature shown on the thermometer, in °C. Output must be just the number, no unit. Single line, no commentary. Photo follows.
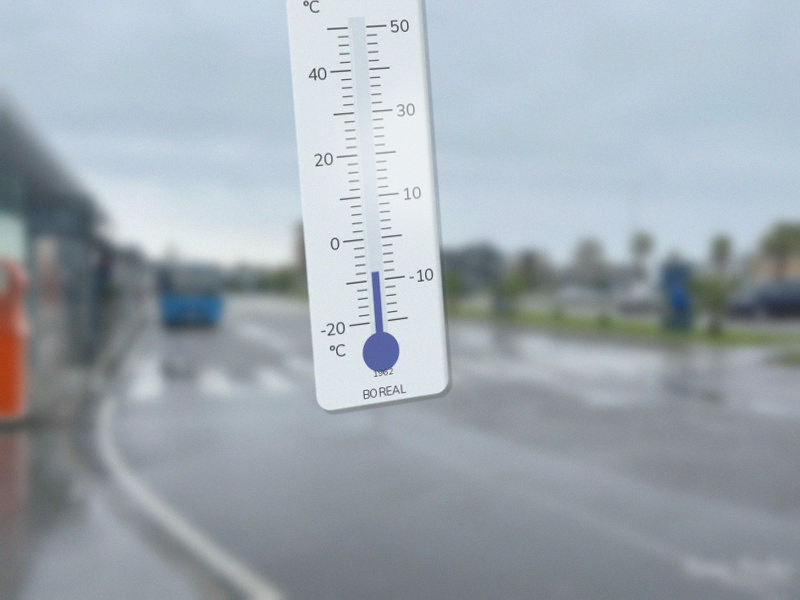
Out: -8
